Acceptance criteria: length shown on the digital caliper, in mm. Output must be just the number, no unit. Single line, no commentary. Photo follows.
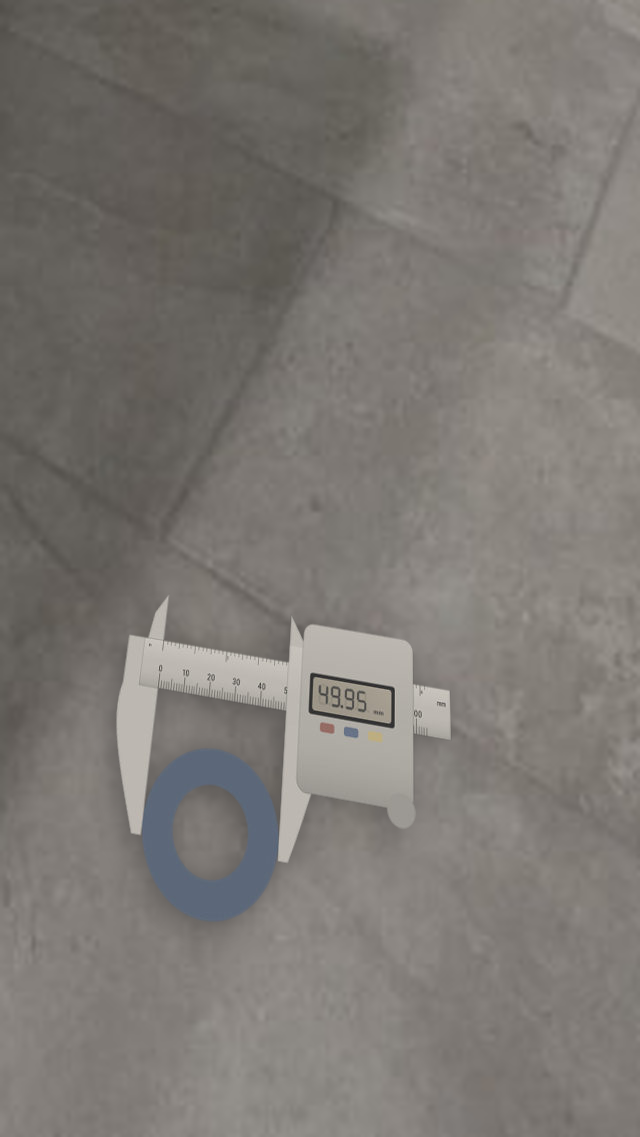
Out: 49.95
